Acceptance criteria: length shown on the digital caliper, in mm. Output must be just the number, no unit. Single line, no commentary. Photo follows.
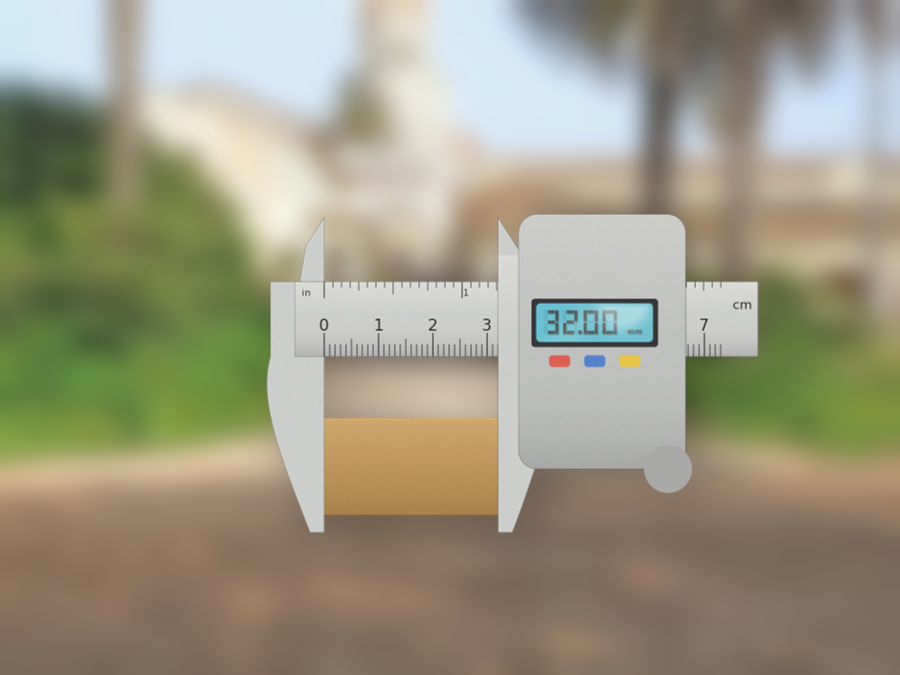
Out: 32.00
